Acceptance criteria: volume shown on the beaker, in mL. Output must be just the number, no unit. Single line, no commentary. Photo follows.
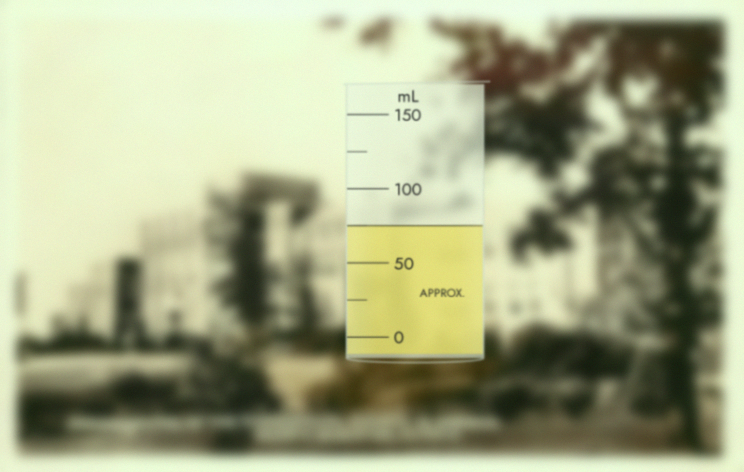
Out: 75
